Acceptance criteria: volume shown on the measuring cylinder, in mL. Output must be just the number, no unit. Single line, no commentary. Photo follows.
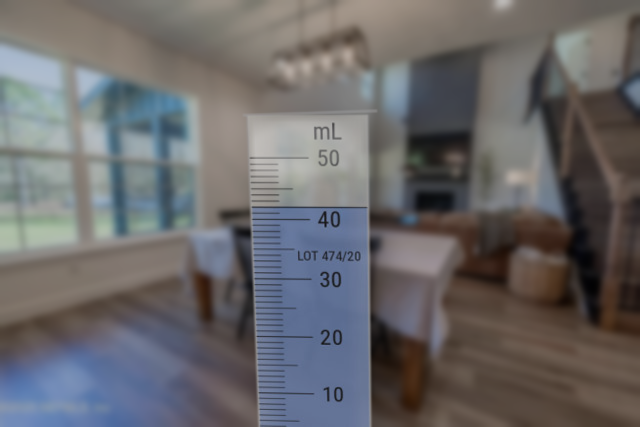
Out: 42
